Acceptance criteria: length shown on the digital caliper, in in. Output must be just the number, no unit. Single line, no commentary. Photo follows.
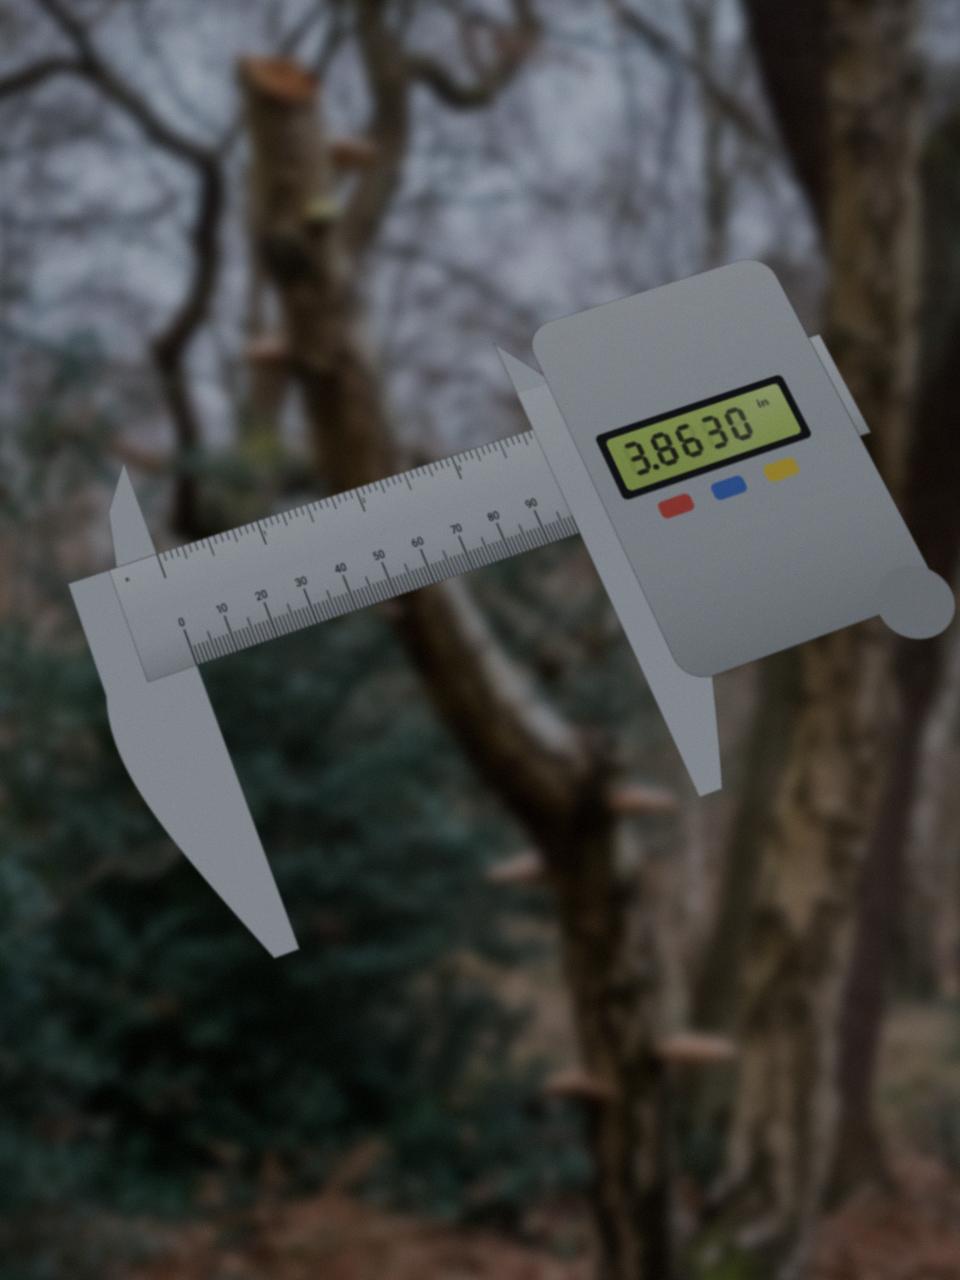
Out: 3.8630
